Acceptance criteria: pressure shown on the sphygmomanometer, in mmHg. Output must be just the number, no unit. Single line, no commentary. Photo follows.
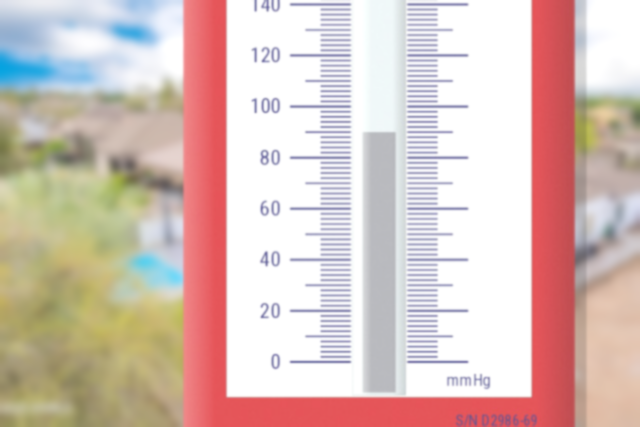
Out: 90
